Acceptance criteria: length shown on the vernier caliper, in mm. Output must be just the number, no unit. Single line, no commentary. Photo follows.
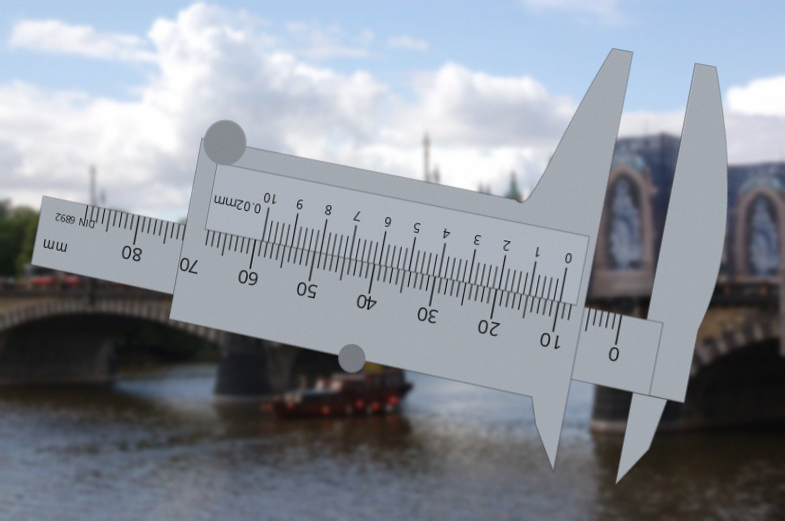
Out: 9.8
